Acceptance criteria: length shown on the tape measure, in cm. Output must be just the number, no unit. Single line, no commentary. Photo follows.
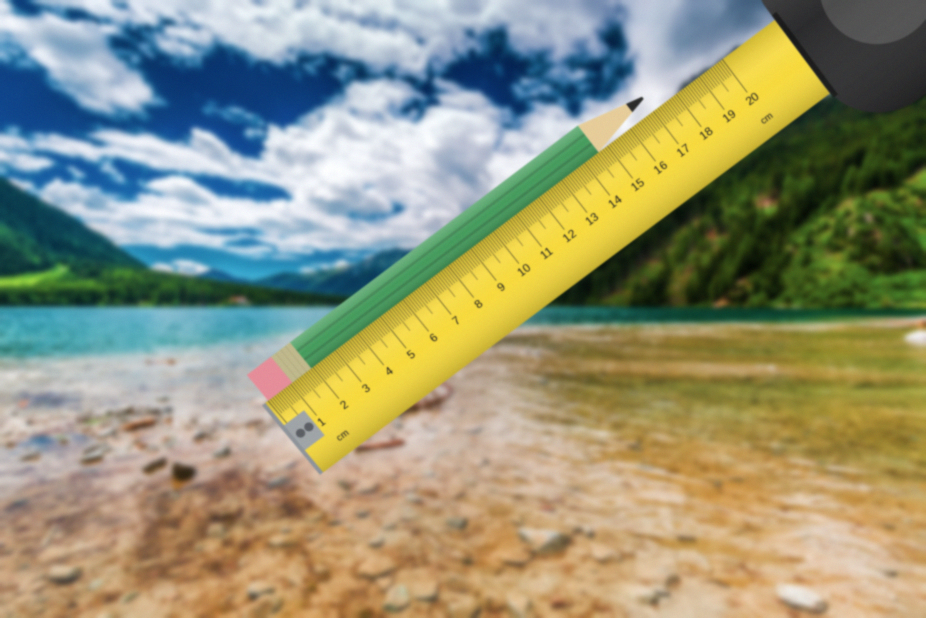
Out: 17
